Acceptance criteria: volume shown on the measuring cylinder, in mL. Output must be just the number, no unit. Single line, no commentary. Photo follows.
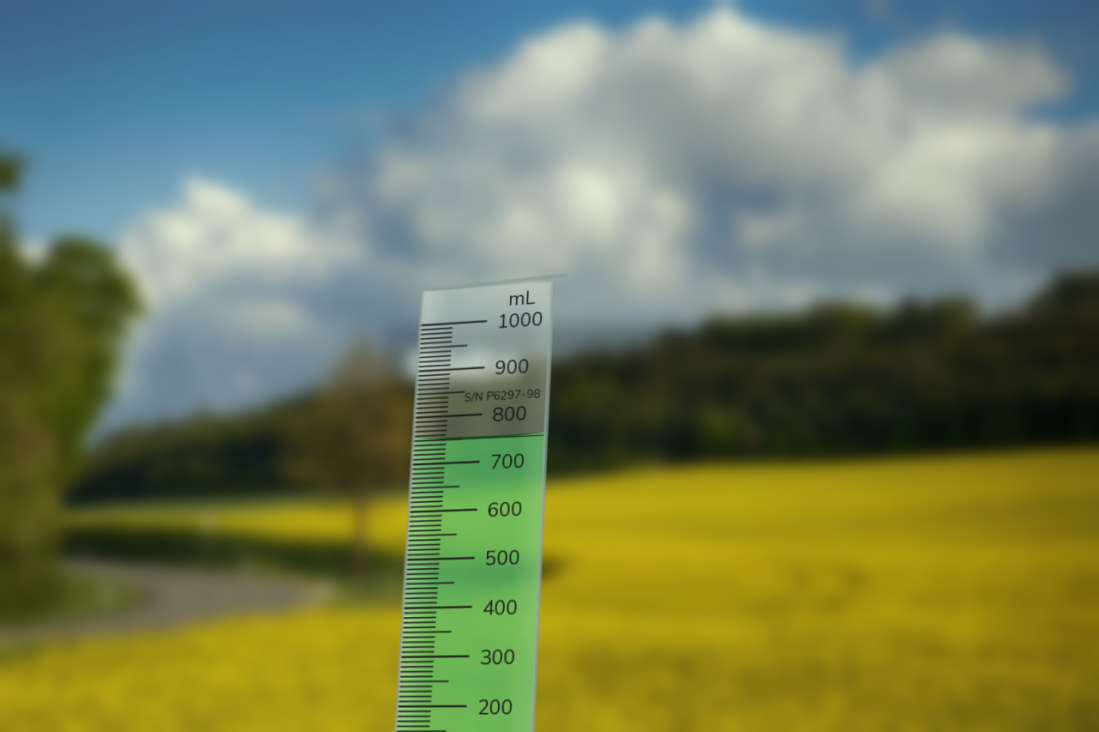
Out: 750
